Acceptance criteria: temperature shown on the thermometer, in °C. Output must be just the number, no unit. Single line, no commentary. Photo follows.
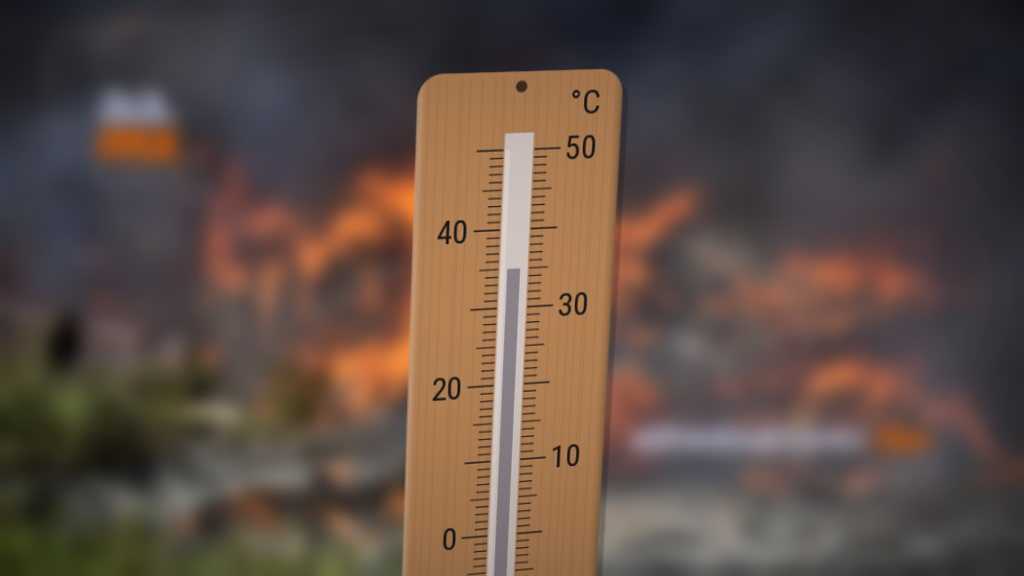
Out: 35
